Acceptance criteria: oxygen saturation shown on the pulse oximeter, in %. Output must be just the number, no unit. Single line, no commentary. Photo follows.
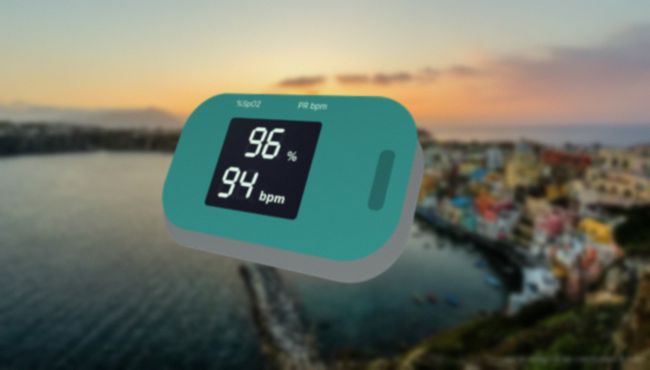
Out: 96
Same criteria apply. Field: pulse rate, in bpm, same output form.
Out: 94
